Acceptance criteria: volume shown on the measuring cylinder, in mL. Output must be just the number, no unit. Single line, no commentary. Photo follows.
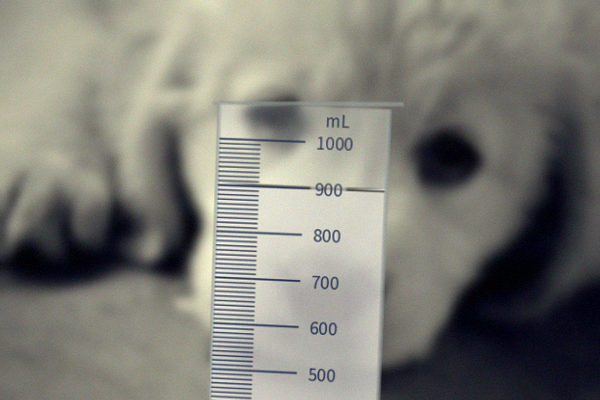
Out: 900
